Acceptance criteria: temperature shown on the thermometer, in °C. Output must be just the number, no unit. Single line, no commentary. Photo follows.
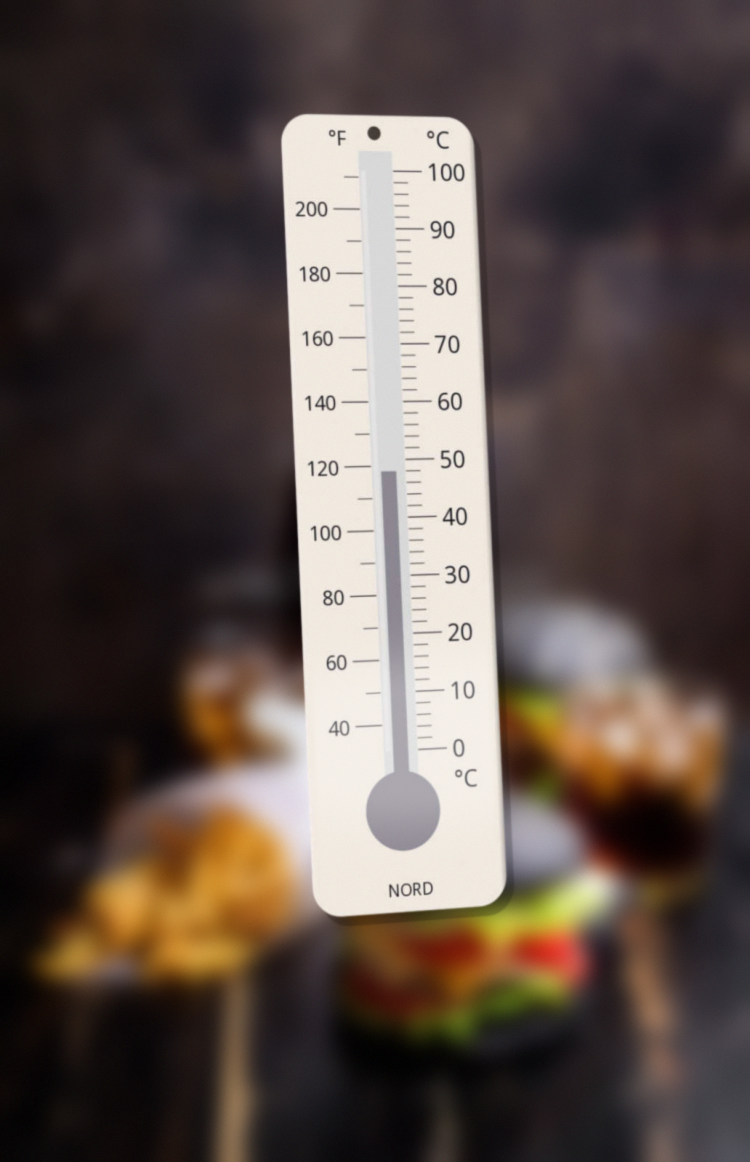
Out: 48
